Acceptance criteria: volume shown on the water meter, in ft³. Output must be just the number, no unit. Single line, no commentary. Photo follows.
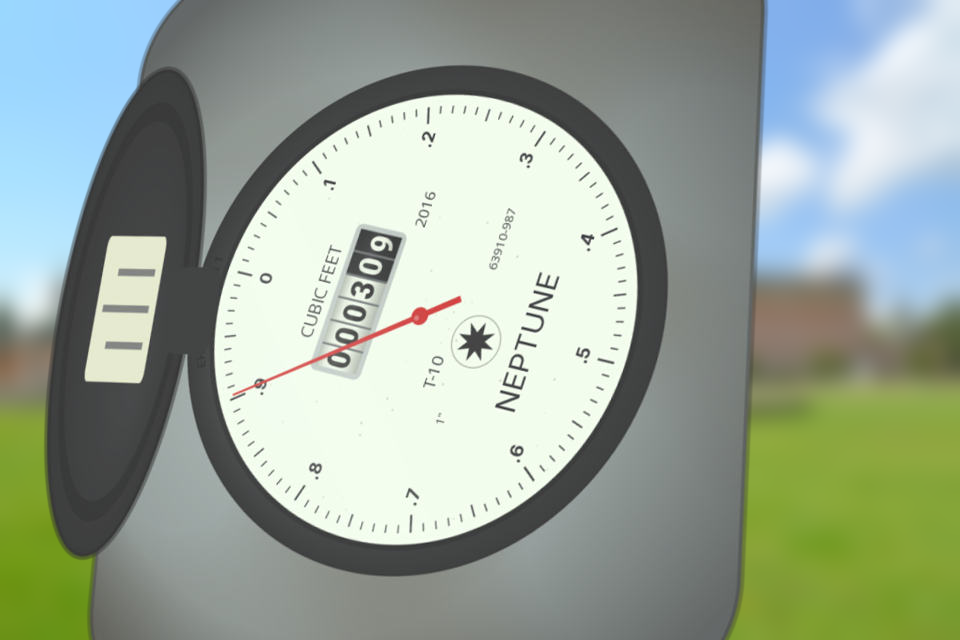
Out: 308.90
